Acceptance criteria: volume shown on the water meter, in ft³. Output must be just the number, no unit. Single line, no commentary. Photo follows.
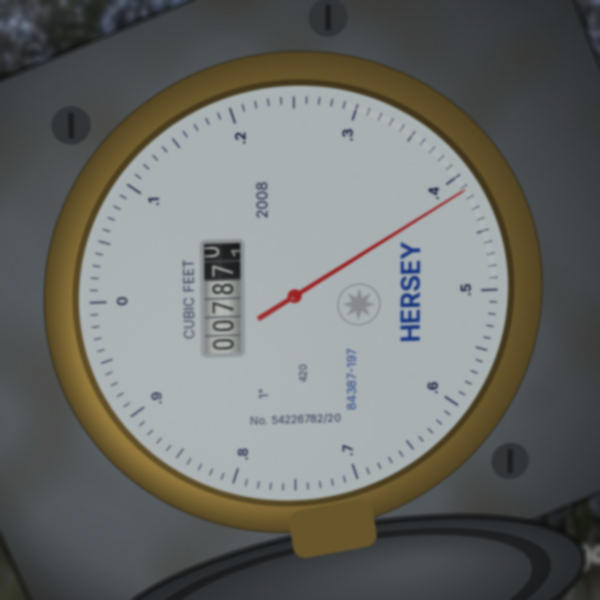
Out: 7870.41
